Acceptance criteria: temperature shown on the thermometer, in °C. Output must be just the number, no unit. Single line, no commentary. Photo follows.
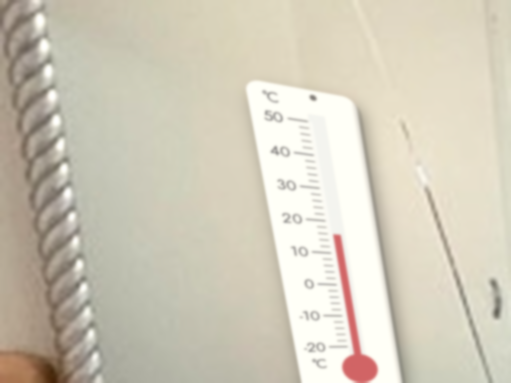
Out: 16
